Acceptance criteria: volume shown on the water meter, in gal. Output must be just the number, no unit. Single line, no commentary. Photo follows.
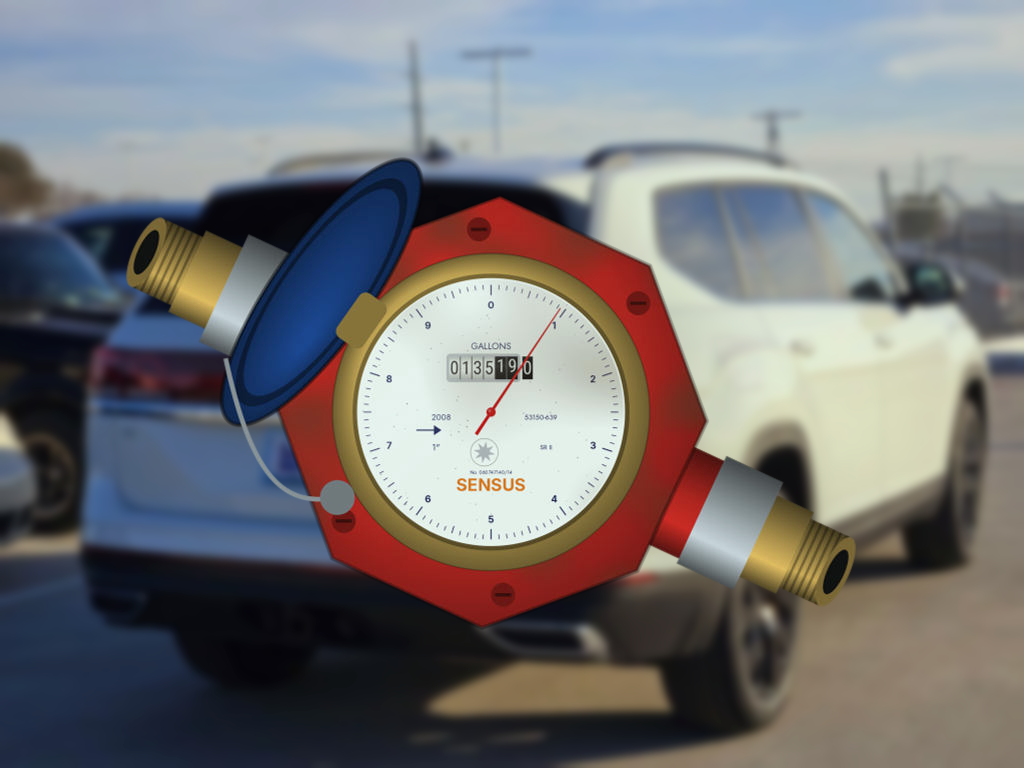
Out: 135190.9
